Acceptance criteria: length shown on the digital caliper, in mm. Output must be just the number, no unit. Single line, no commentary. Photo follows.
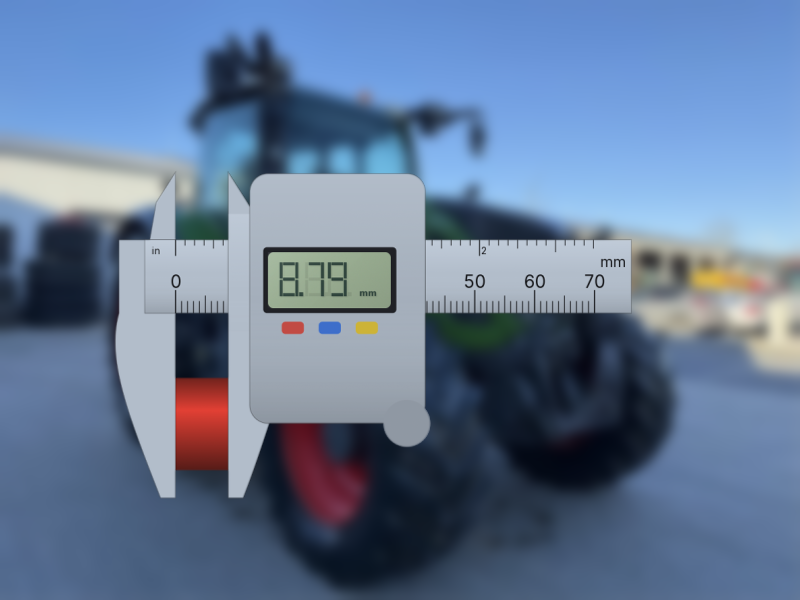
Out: 8.79
